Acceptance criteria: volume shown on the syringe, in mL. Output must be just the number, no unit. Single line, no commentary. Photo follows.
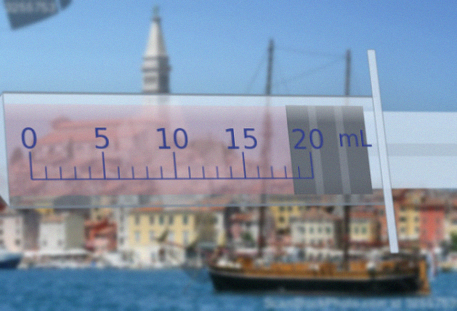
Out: 18.5
